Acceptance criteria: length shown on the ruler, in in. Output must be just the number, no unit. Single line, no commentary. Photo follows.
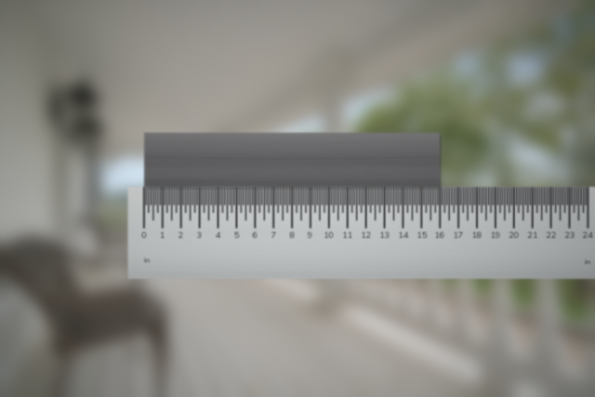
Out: 16
